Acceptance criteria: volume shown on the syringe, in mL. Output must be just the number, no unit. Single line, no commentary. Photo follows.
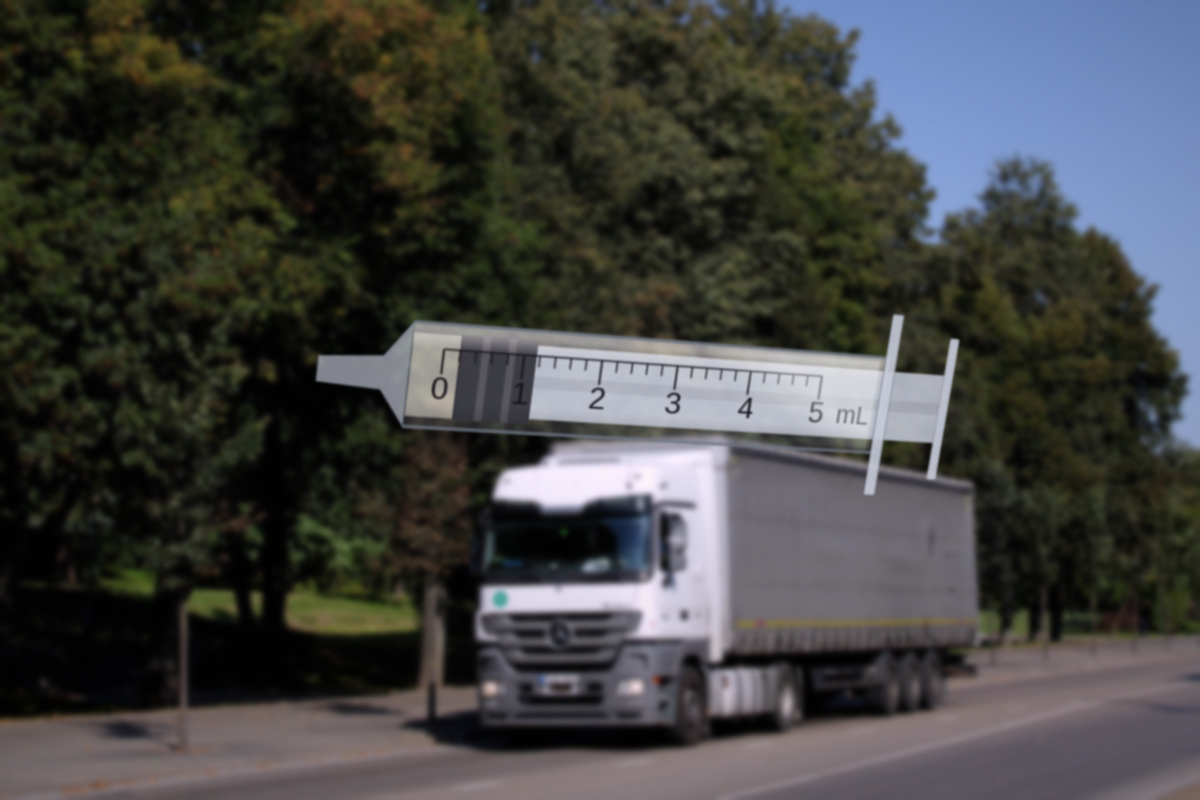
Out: 0.2
